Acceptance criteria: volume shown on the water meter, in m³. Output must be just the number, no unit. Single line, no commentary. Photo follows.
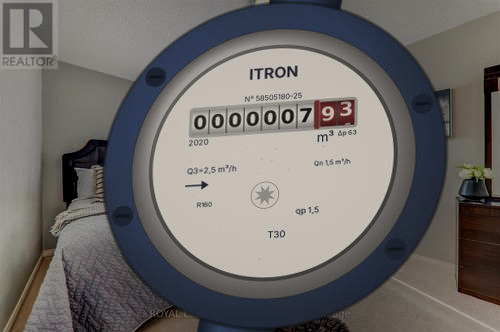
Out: 7.93
